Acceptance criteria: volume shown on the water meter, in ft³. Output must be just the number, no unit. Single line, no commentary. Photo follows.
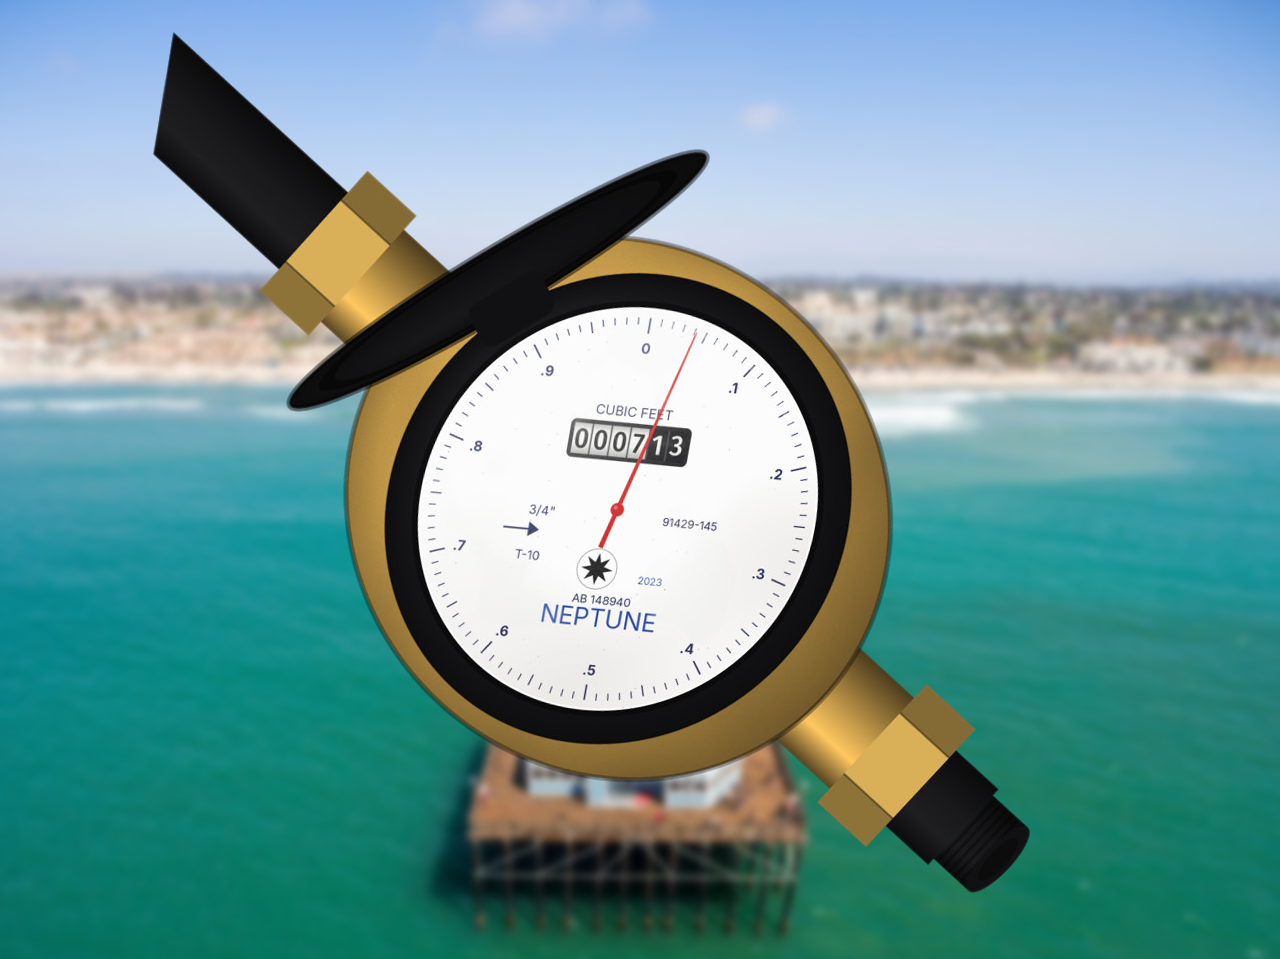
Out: 713.04
